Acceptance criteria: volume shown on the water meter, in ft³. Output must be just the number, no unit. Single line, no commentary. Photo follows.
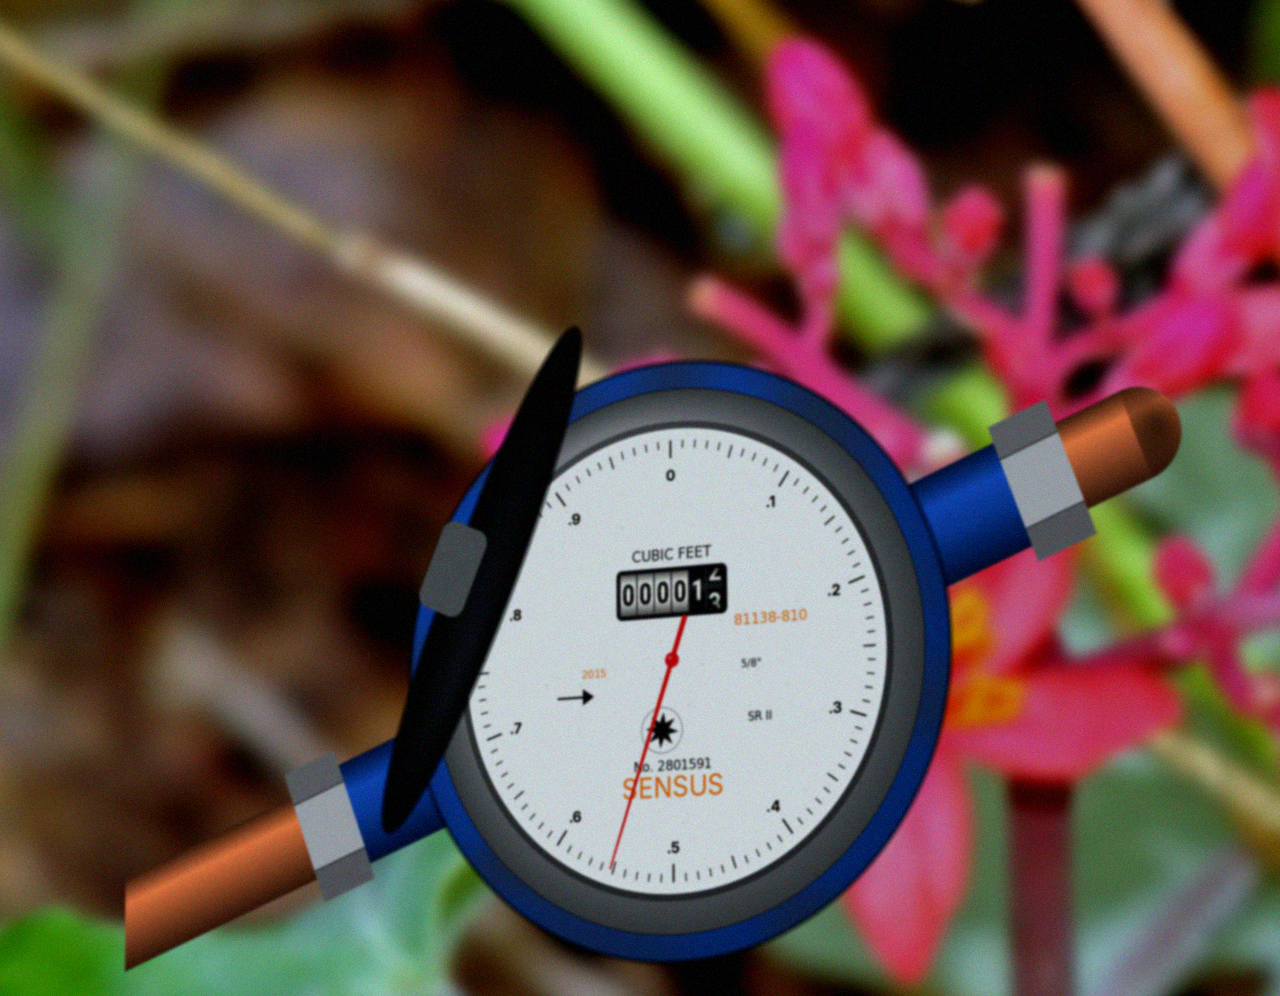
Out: 12.55
